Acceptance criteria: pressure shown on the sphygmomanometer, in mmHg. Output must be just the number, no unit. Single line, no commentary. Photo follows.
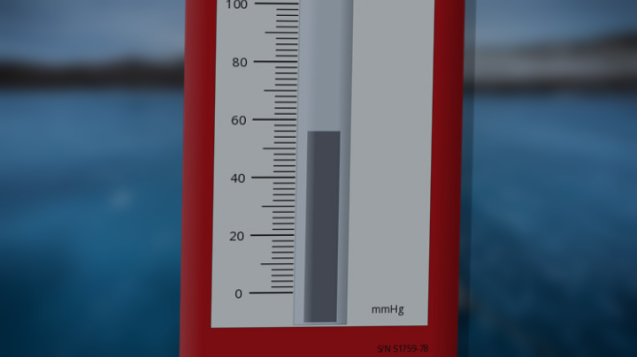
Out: 56
